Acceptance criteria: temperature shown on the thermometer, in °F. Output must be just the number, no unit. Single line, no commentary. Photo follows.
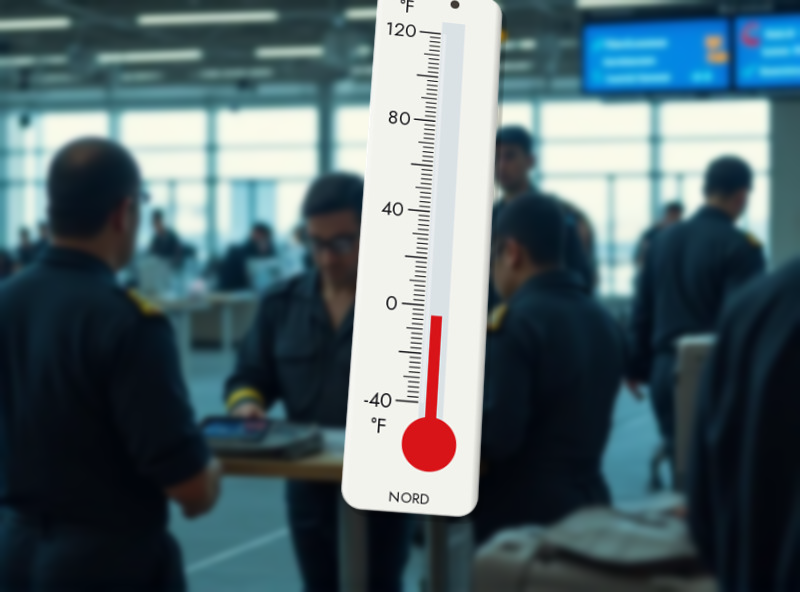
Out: -4
